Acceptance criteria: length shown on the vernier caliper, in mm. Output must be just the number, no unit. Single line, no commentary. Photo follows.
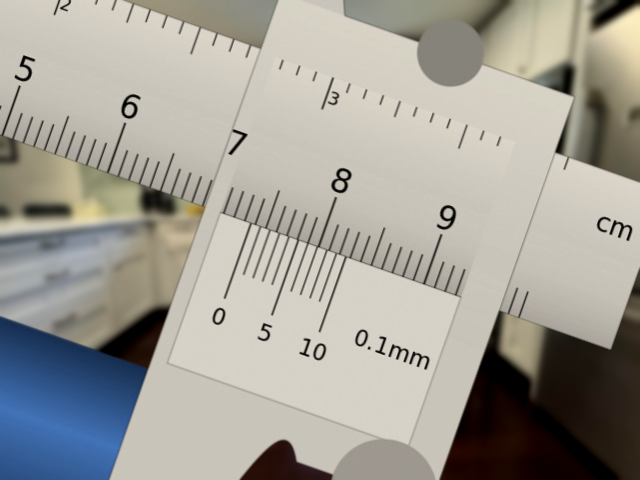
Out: 73.6
